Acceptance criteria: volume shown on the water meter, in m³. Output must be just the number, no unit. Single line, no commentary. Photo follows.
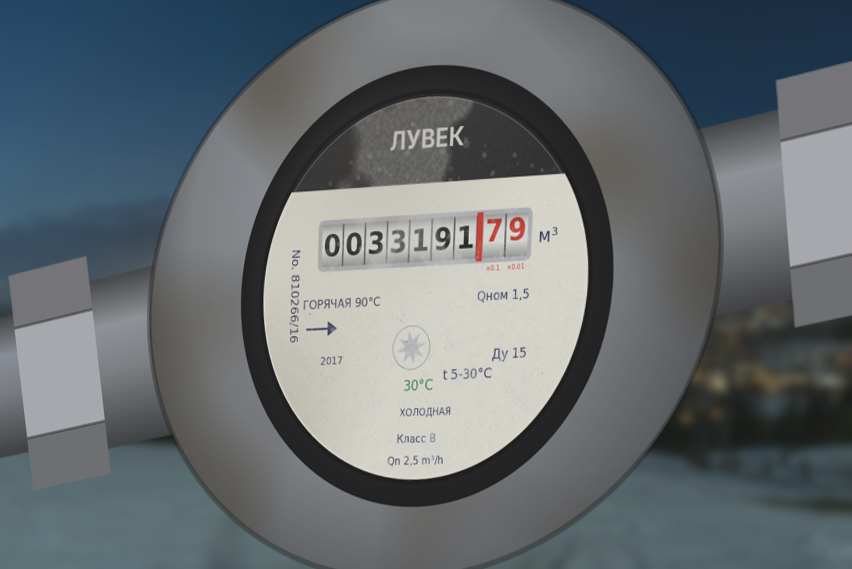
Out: 33191.79
